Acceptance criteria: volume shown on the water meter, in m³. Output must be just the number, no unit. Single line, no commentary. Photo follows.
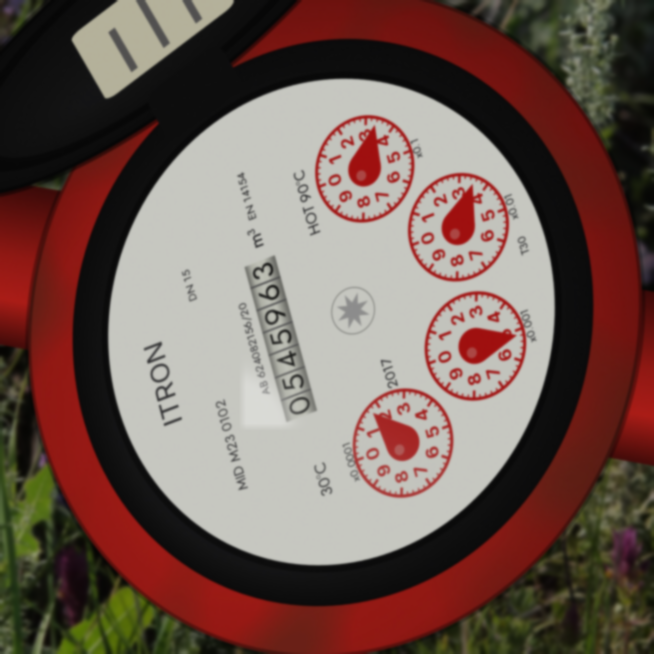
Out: 545963.3351
